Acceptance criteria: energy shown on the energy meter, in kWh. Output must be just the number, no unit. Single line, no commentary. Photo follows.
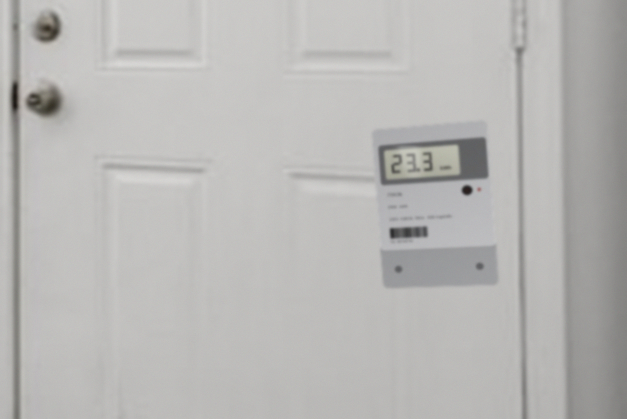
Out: 23.3
